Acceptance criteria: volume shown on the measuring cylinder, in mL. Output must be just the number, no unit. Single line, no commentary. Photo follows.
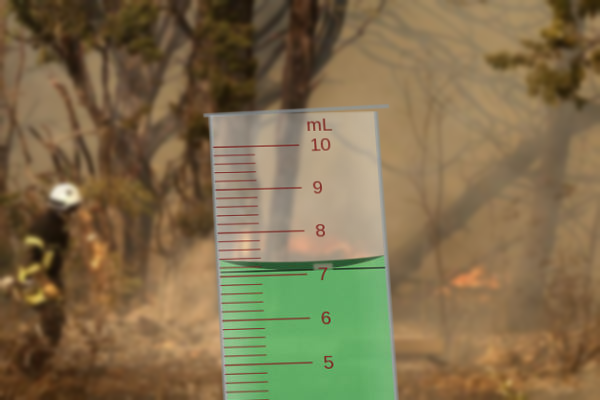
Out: 7.1
